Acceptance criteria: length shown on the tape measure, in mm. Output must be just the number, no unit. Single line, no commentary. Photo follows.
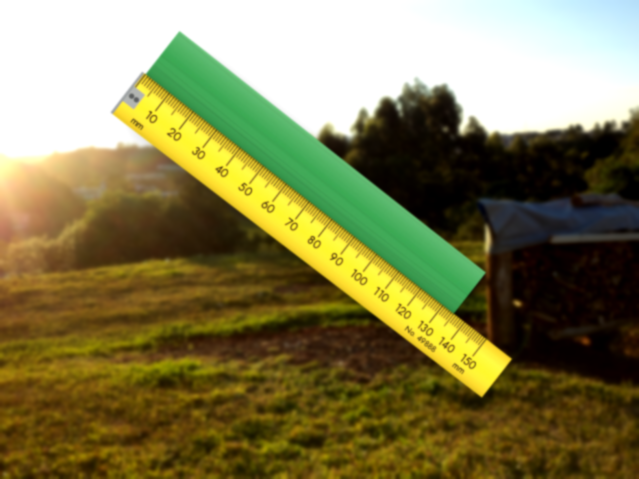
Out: 135
